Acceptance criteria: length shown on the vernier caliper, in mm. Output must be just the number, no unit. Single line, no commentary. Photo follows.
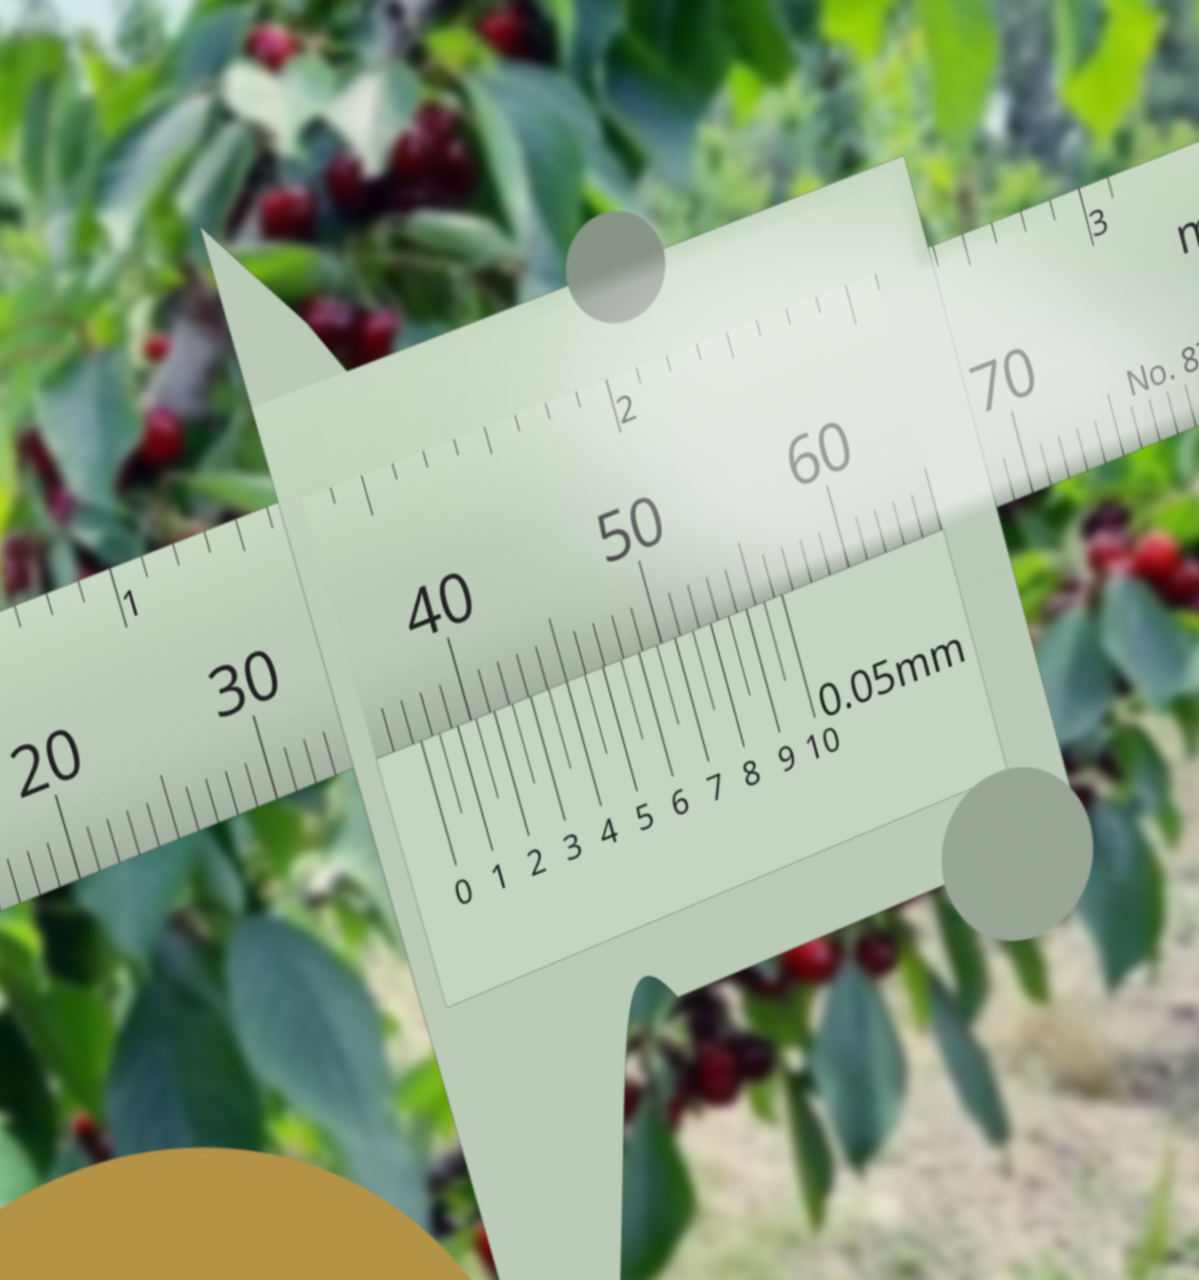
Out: 37.4
